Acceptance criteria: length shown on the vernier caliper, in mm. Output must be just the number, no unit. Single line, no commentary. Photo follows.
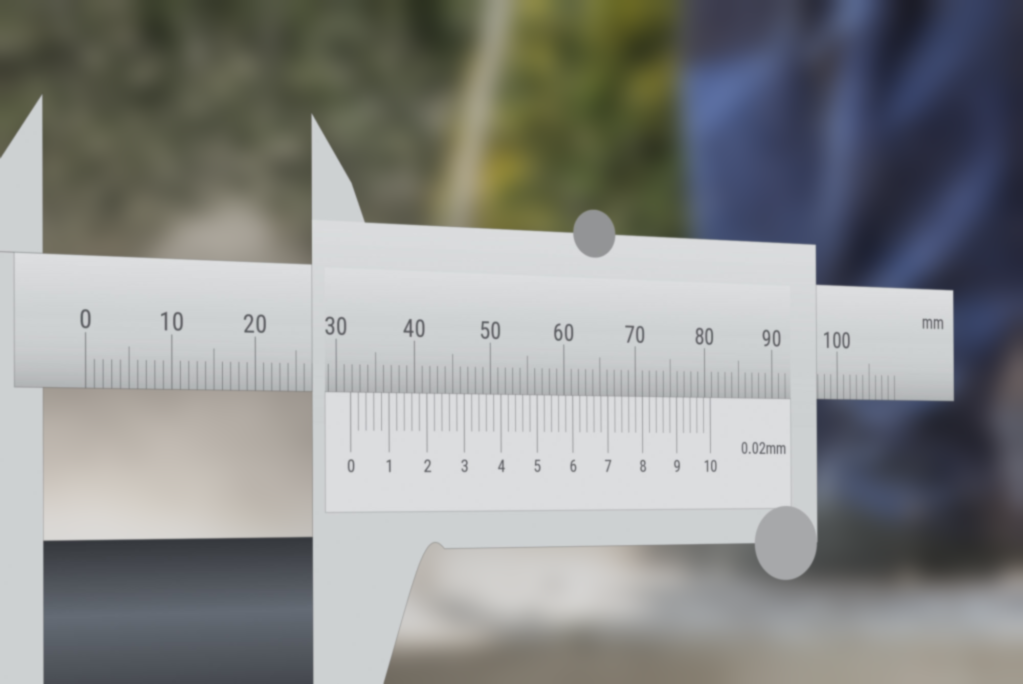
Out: 31.8
